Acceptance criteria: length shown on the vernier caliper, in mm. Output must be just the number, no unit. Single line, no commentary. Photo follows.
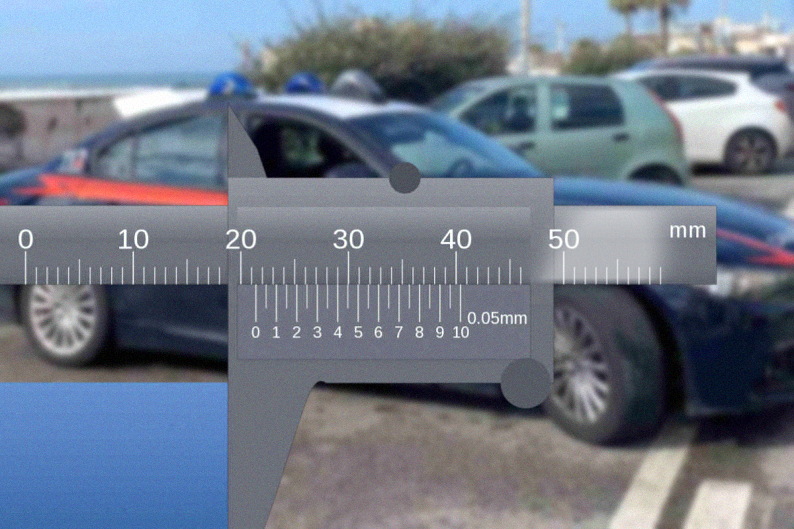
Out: 21.4
